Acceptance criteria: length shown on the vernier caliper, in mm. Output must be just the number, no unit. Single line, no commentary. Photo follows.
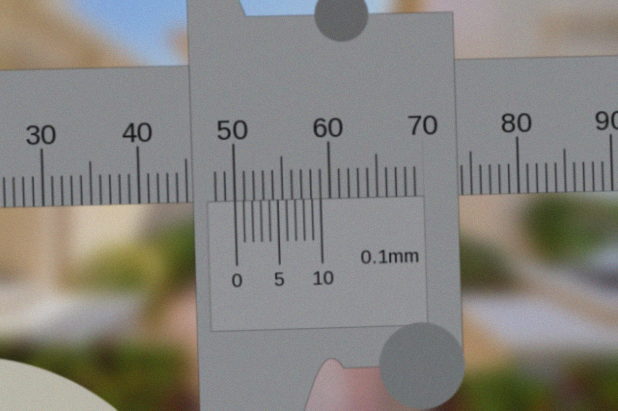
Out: 50.0
